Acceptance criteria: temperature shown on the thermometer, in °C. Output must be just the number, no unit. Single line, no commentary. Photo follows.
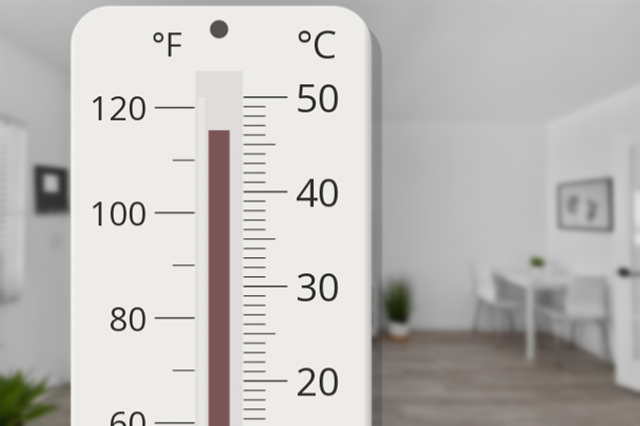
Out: 46.5
